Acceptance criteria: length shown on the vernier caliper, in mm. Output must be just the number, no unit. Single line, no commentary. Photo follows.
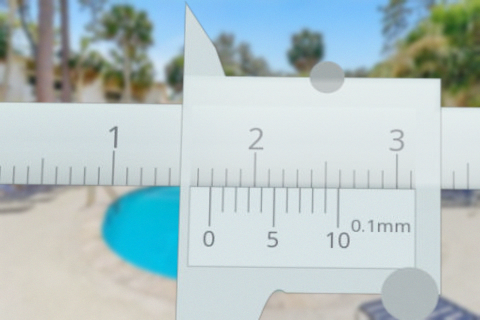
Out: 16.9
